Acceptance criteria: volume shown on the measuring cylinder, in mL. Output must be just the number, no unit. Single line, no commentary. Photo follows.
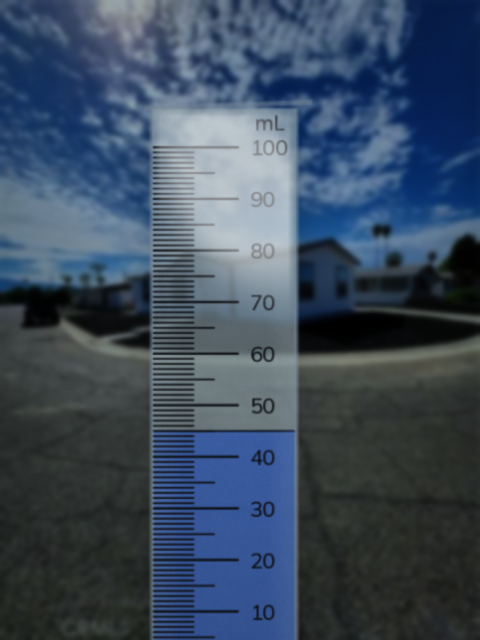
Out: 45
